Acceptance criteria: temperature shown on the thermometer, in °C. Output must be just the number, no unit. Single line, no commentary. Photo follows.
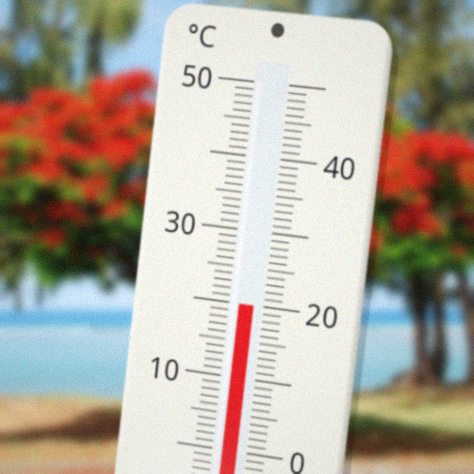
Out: 20
